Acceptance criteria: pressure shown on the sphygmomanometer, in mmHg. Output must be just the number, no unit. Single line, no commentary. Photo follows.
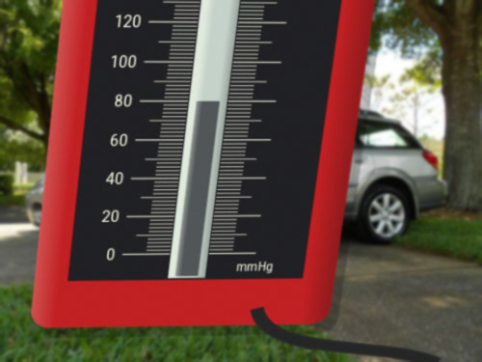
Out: 80
